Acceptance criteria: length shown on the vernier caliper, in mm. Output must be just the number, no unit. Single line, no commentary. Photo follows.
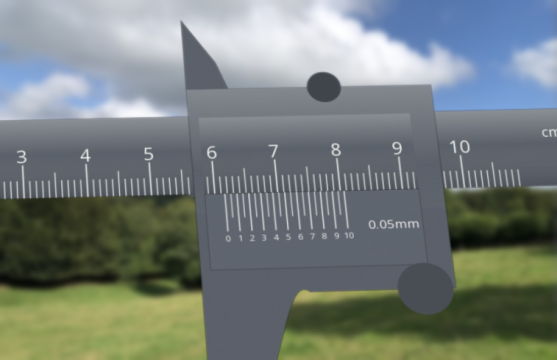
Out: 61.6
